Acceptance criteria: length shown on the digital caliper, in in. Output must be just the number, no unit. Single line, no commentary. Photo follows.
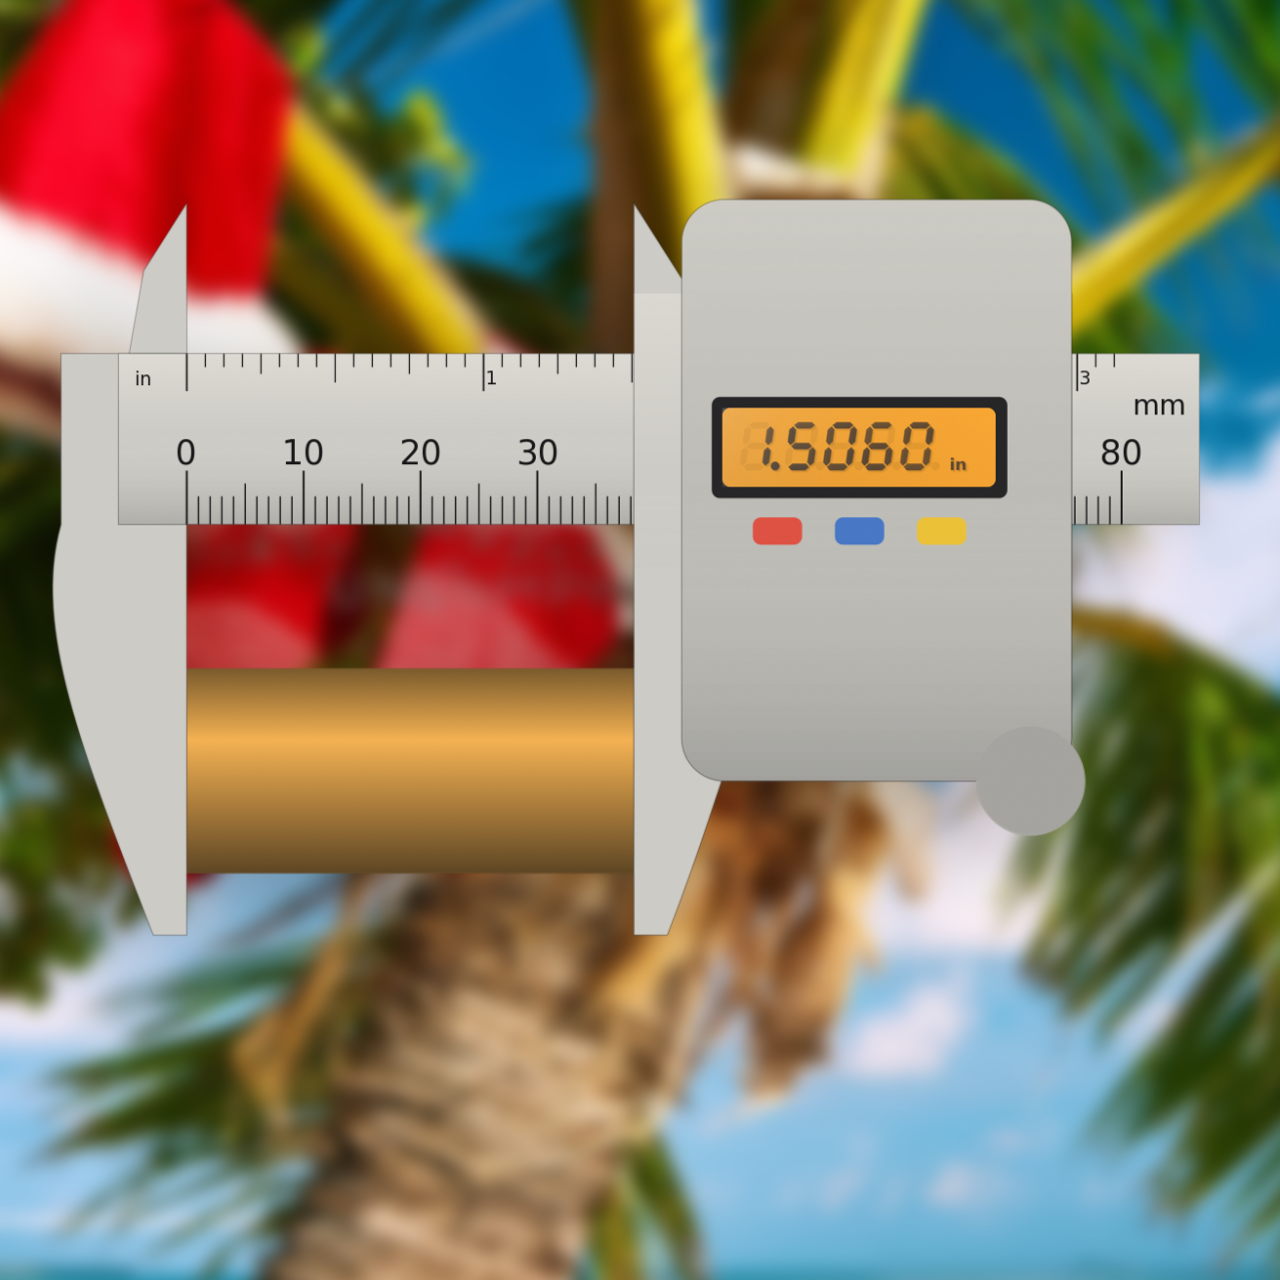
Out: 1.5060
